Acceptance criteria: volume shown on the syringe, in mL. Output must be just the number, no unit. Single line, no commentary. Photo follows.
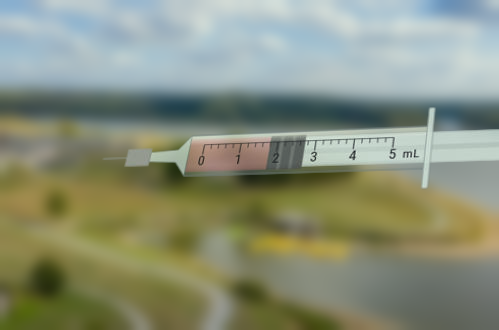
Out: 1.8
